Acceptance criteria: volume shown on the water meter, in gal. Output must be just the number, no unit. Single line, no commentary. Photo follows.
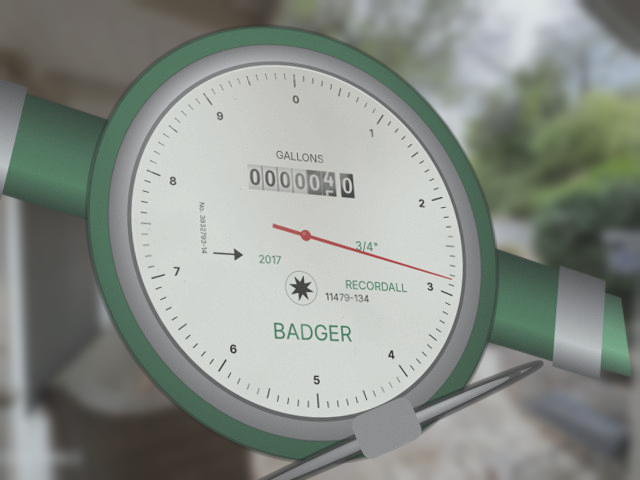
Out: 42.8
